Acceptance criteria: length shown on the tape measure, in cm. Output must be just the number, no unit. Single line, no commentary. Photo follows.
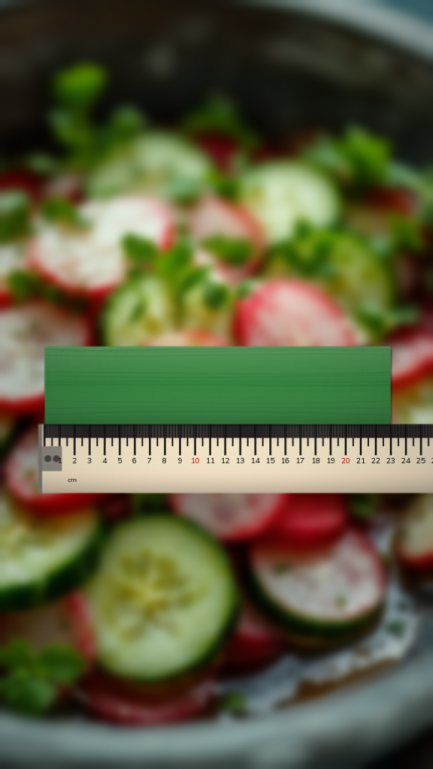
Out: 23
